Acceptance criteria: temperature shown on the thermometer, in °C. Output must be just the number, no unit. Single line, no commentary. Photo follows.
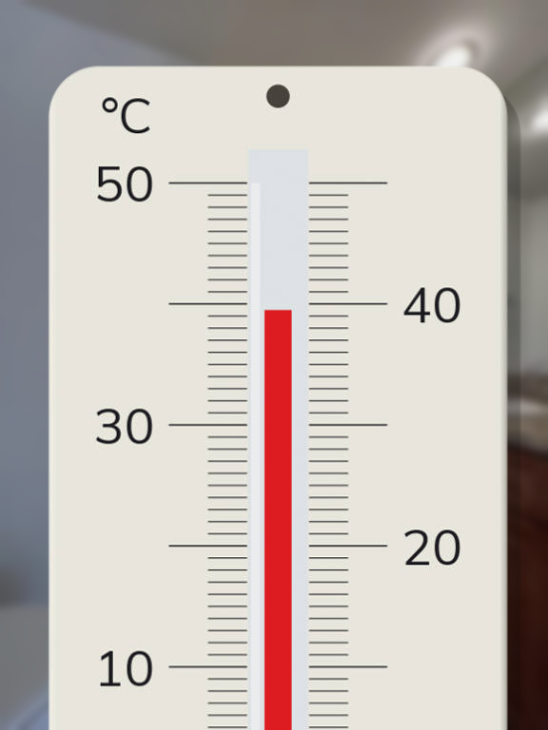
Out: 39.5
